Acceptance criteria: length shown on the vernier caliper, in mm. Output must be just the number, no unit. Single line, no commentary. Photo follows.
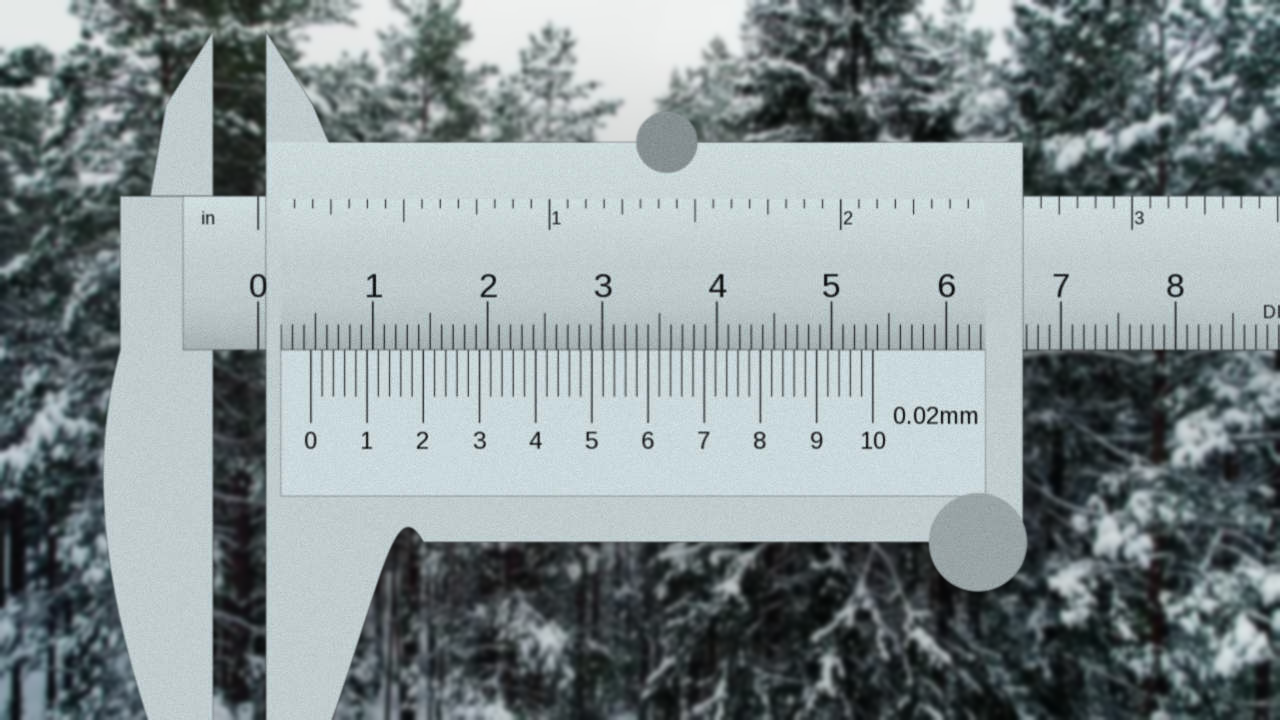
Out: 4.6
